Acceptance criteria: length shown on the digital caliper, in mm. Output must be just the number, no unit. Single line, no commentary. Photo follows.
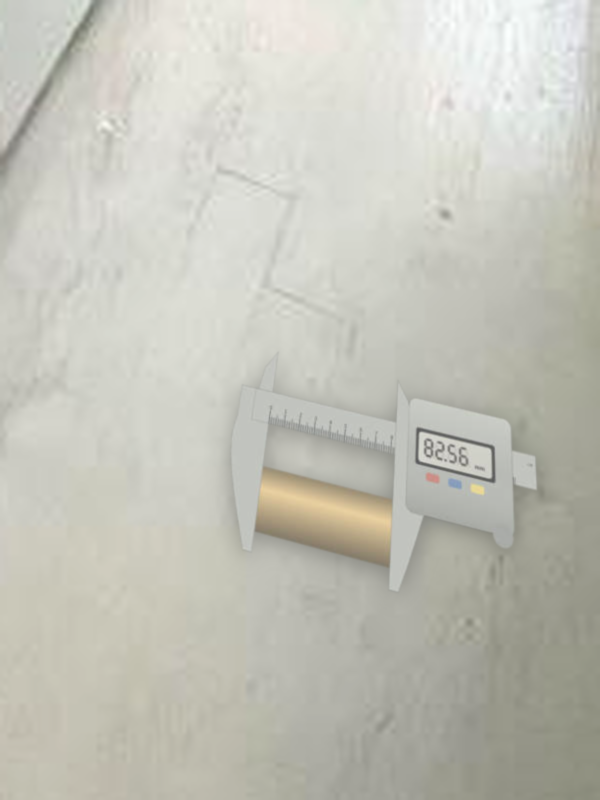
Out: 82.56
